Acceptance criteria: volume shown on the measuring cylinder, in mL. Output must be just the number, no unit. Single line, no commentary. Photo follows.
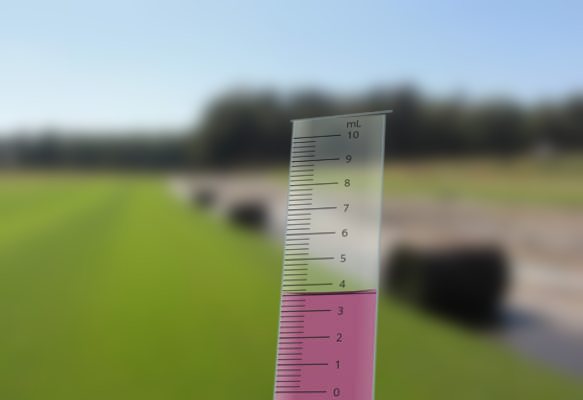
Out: 3.6
